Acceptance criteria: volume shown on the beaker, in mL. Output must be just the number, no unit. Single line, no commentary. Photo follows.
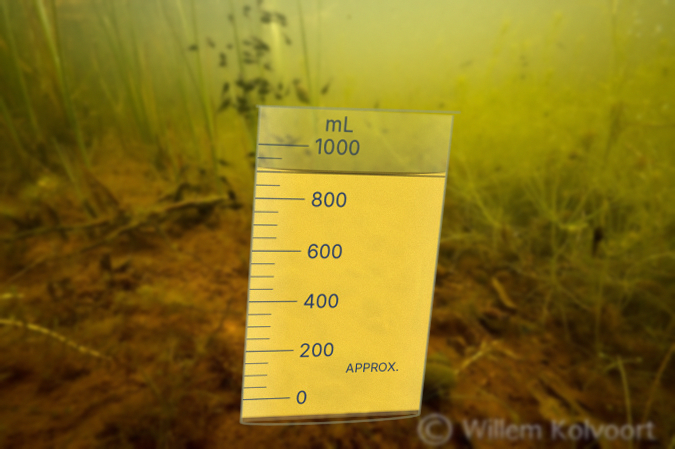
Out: 900
